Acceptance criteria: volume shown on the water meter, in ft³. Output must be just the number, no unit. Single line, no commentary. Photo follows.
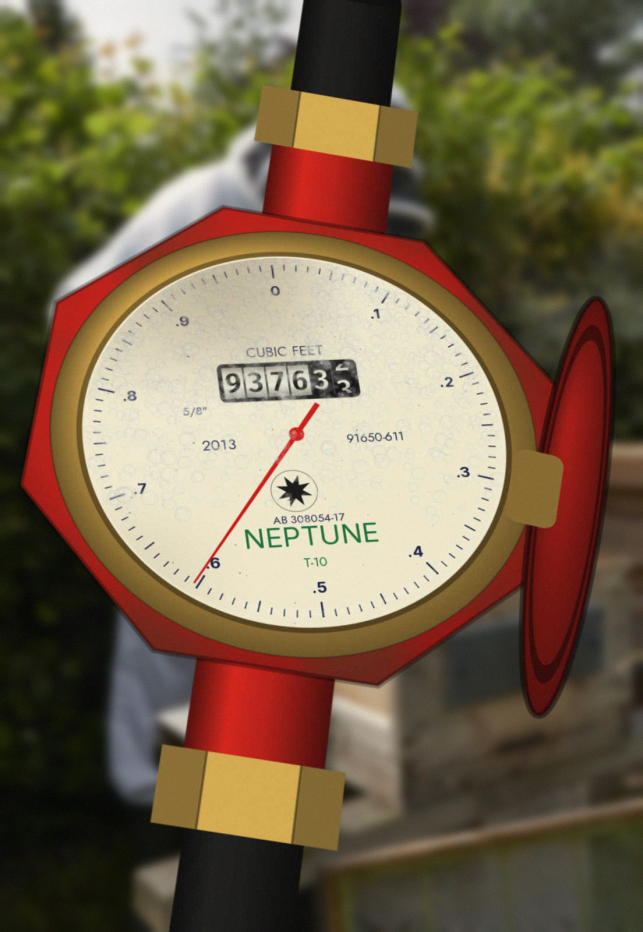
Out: 937632.60
